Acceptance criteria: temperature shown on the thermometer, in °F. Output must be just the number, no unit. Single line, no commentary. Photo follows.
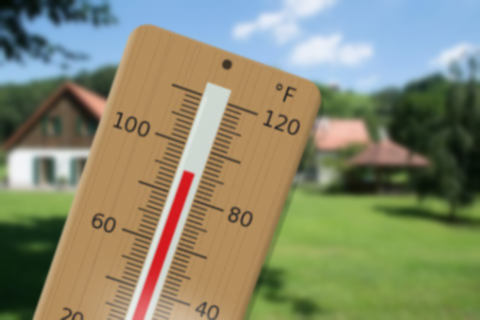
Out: 90
